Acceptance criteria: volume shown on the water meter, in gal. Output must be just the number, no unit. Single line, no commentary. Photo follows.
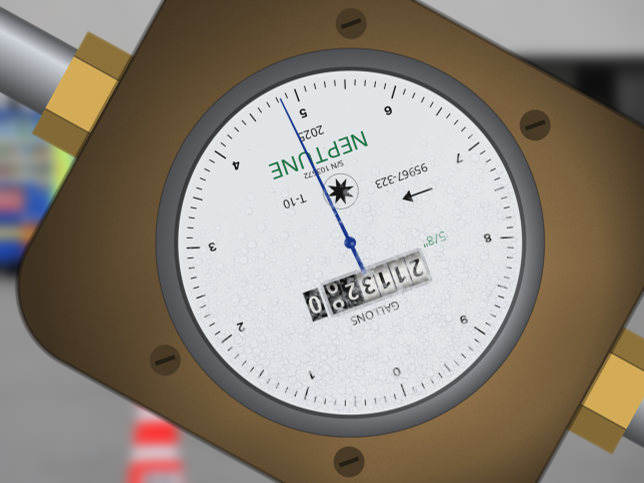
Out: 2113284.8
